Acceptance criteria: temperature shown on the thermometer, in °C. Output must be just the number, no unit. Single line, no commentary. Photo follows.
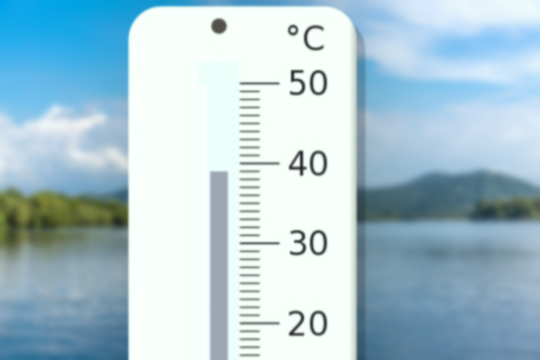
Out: 39
